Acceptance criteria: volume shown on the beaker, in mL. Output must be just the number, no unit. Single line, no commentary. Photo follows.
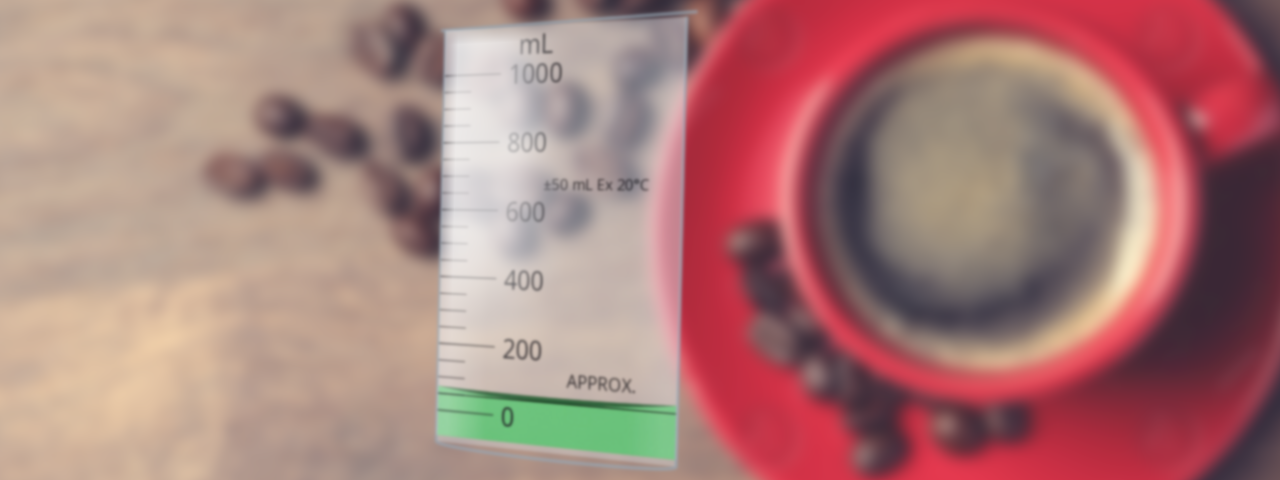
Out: 50
